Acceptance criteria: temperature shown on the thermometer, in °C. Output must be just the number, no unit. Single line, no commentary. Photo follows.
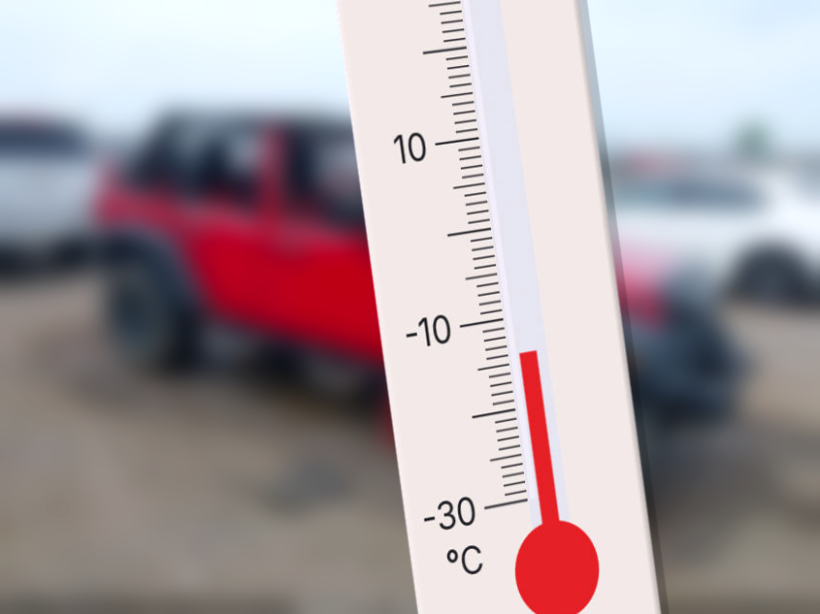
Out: -14
